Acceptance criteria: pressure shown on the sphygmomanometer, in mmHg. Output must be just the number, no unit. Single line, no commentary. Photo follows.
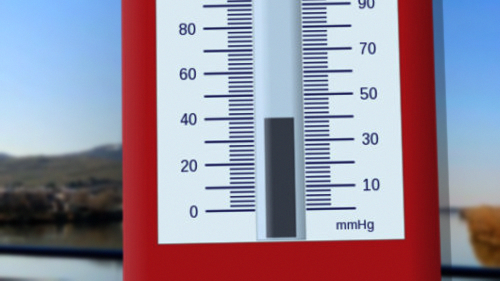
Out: 40
